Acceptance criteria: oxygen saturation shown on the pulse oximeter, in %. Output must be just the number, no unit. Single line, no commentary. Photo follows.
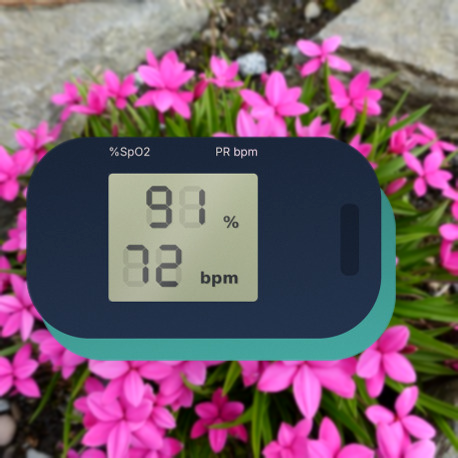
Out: 91
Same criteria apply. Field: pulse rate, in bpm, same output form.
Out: 72
